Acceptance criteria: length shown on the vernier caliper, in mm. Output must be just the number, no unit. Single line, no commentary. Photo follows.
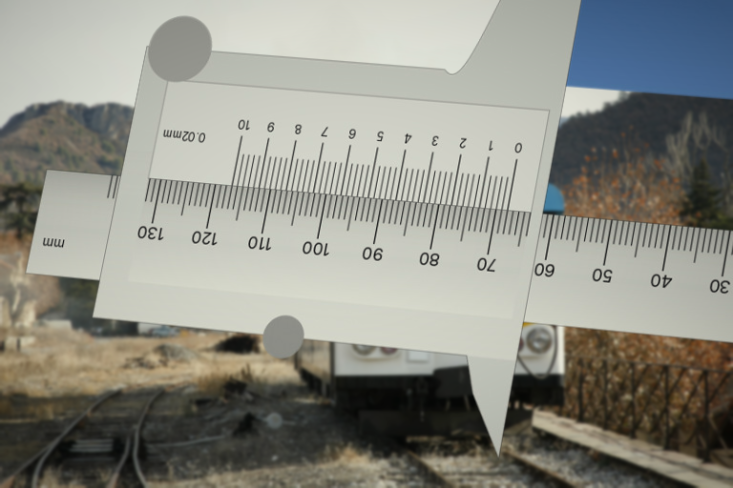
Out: 68.0
